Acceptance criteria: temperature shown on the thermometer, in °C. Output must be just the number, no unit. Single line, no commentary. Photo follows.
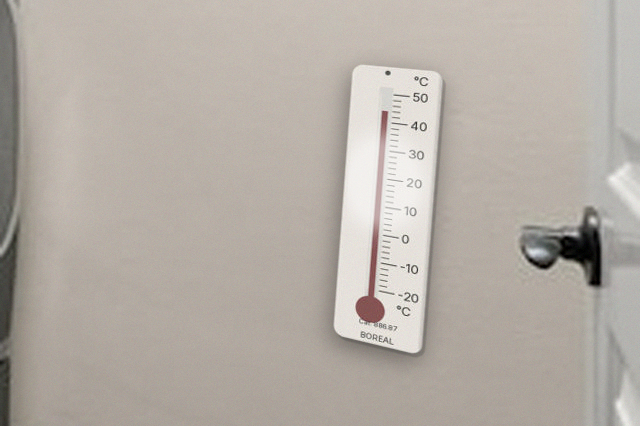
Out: 44
